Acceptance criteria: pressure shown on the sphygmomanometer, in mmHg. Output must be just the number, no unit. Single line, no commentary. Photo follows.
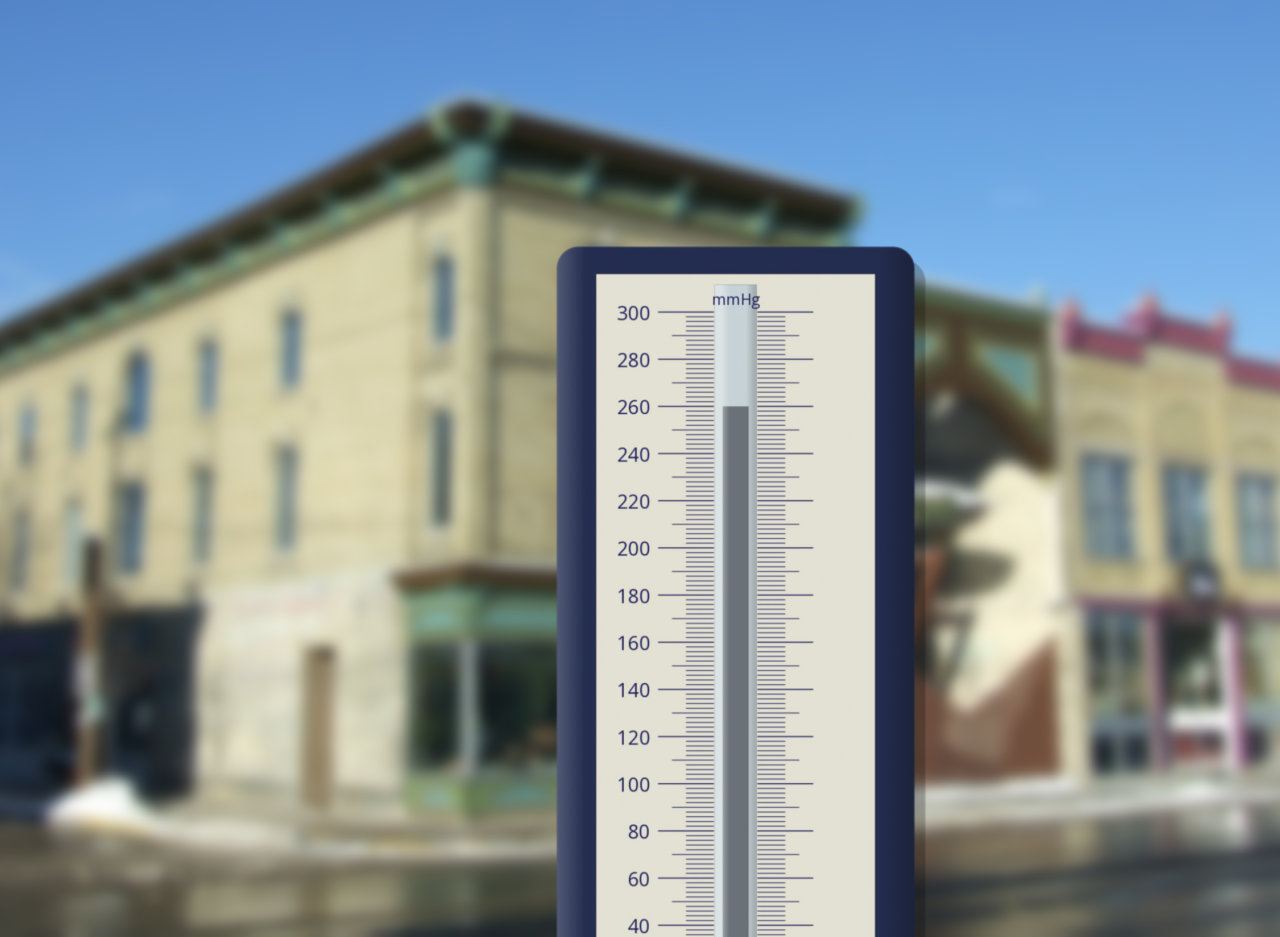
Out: 260
